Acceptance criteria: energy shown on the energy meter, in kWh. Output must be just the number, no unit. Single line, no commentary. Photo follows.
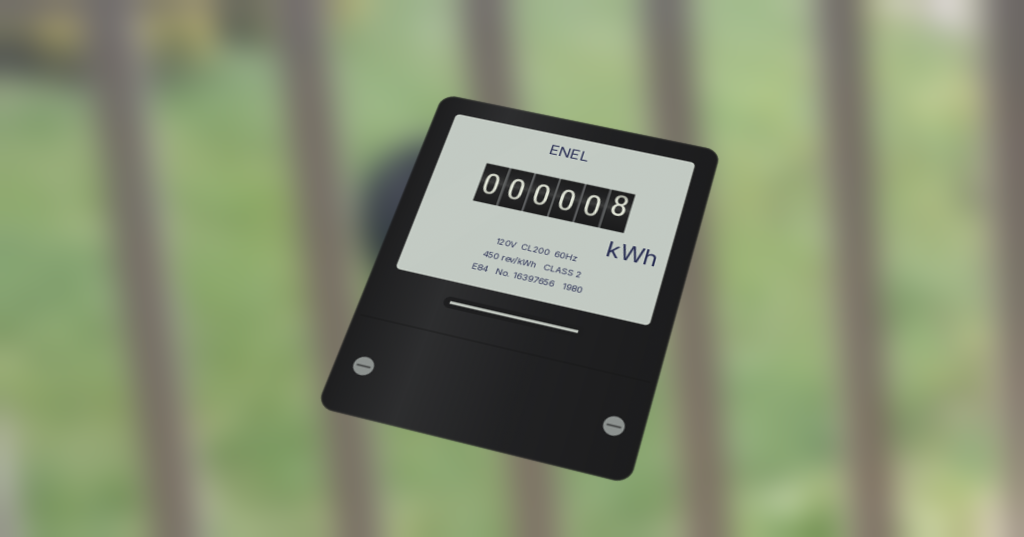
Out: 8
